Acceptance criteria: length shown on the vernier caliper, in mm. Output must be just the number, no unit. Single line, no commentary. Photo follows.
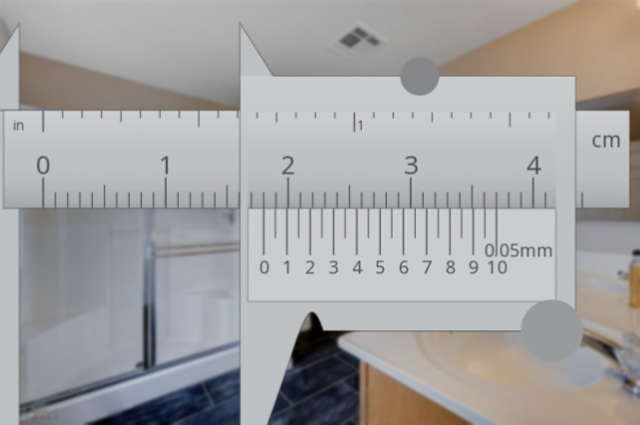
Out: 18.0
